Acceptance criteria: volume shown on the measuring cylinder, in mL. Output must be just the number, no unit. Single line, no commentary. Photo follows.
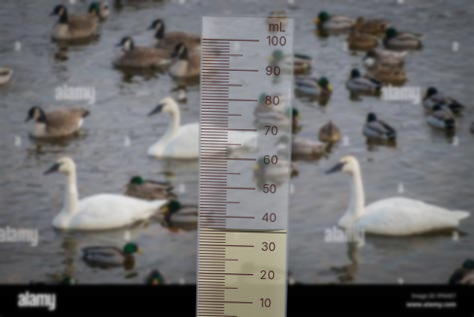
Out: 35
